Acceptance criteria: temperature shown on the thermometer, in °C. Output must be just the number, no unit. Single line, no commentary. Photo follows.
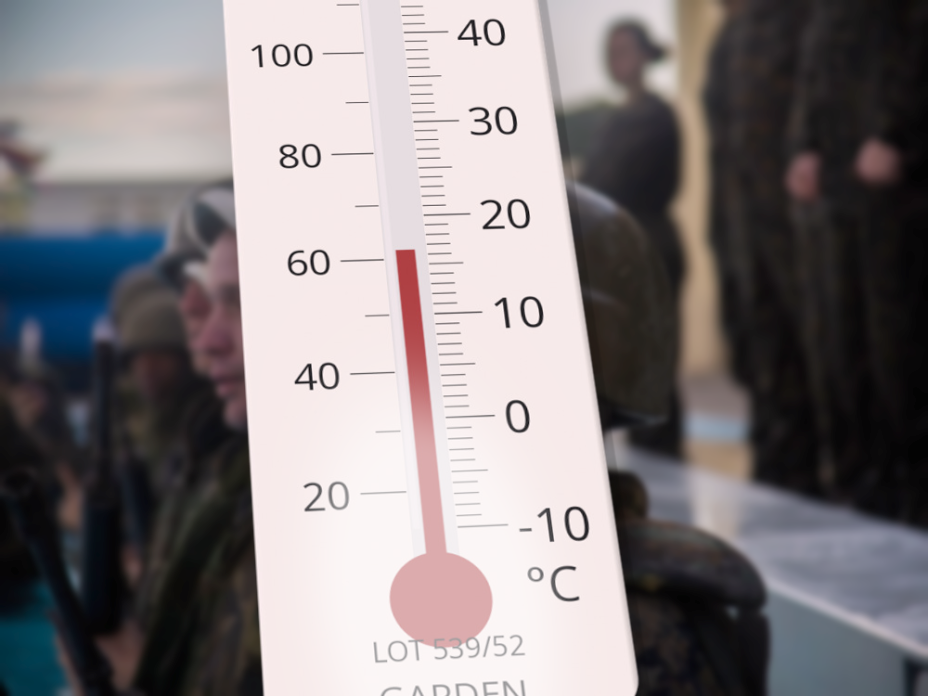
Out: 16.5
